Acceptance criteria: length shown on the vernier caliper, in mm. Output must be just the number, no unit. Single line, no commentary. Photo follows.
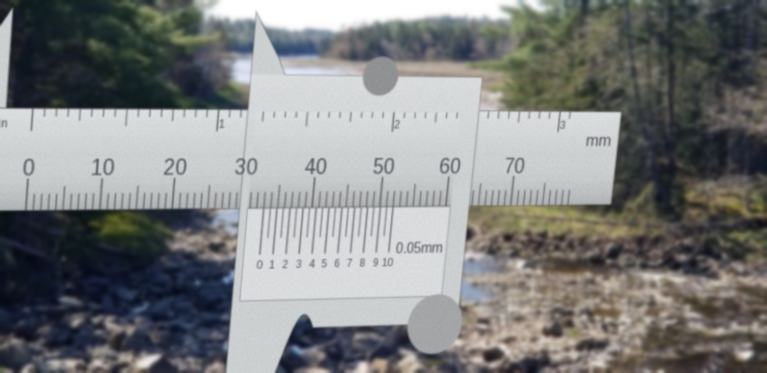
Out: 33.0
